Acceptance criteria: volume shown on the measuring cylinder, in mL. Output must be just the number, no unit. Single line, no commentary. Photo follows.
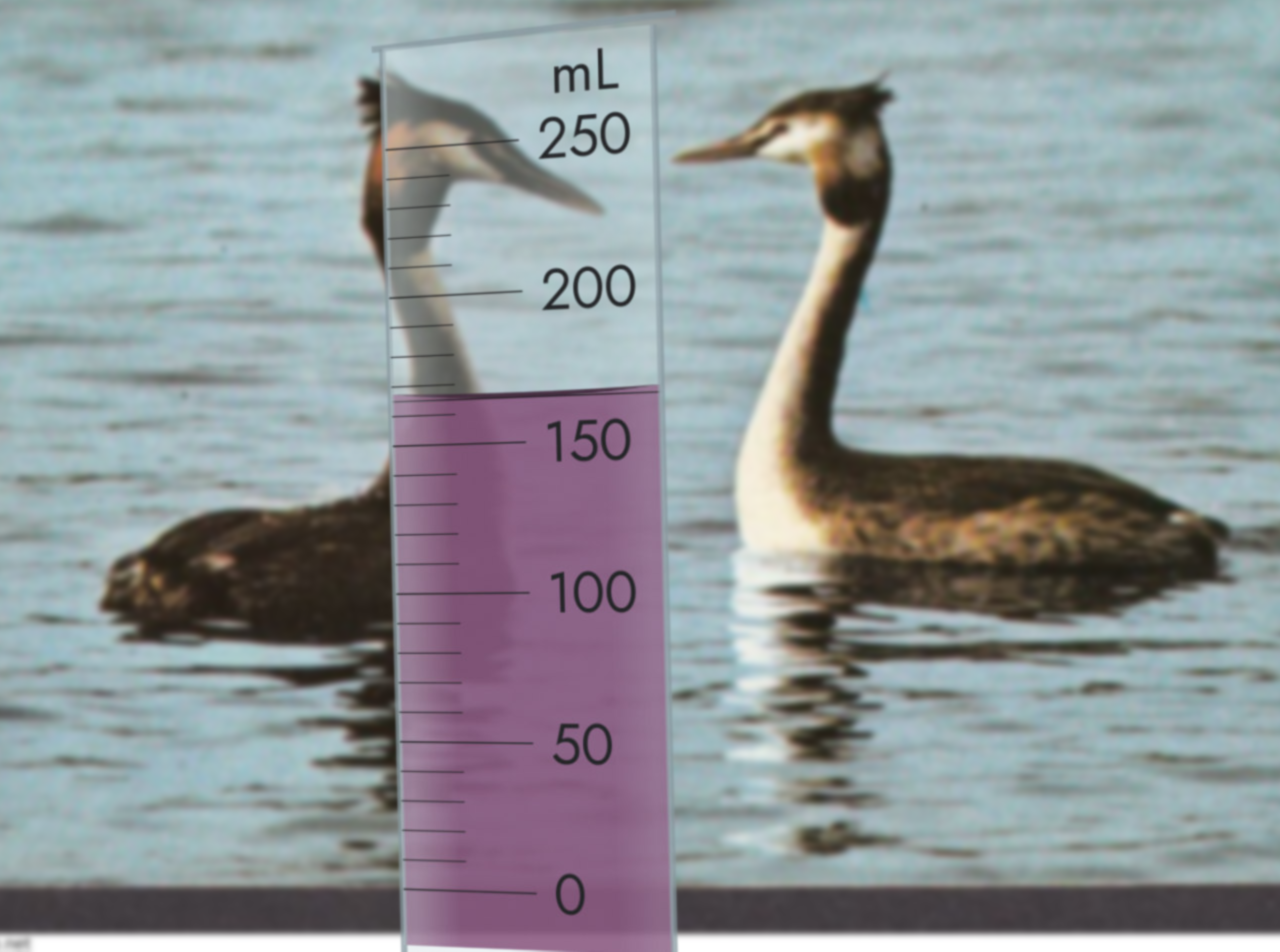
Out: 165
